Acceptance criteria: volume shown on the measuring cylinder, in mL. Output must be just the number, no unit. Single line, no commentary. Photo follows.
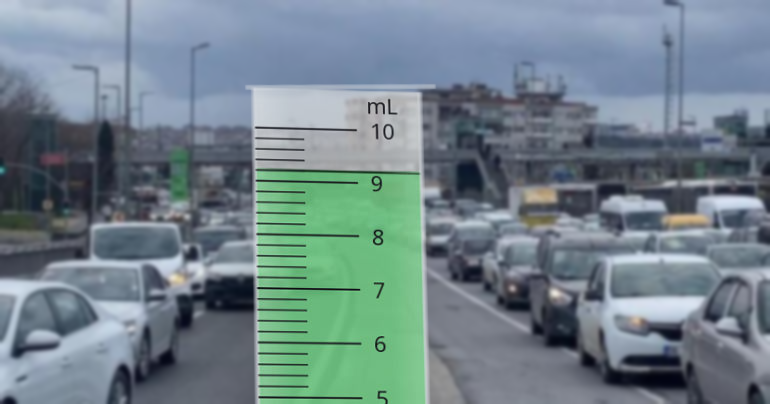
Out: 9.2
